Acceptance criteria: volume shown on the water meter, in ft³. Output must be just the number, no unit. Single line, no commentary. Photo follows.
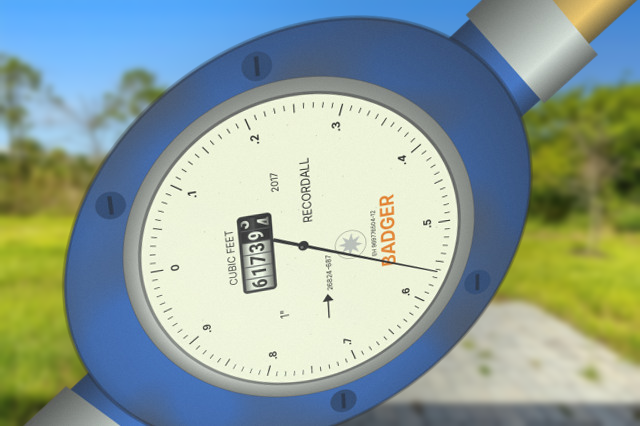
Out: 617393.56
